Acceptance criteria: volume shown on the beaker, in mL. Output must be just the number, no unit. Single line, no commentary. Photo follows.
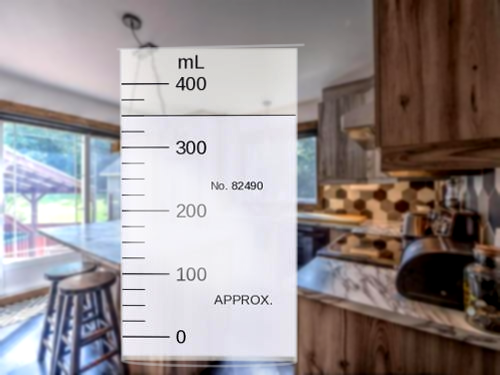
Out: 350
